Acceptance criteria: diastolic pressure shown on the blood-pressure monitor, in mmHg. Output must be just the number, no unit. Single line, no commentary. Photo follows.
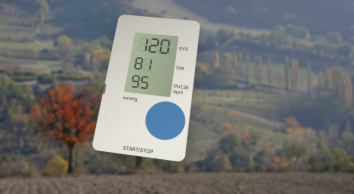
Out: 81
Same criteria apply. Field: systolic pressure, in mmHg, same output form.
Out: 120
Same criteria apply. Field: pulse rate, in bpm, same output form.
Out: 95
